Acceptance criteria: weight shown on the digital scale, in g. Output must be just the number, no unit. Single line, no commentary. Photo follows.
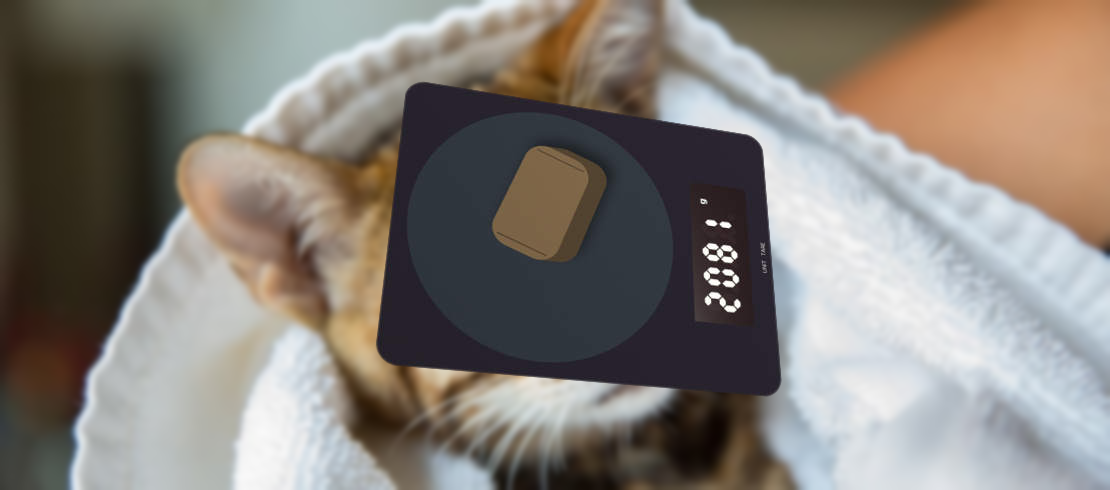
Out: 2081
